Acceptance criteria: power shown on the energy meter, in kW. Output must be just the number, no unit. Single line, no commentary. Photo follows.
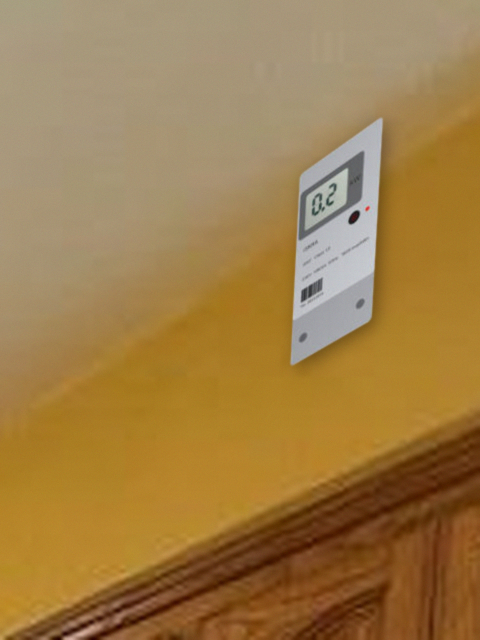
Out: 0.2
